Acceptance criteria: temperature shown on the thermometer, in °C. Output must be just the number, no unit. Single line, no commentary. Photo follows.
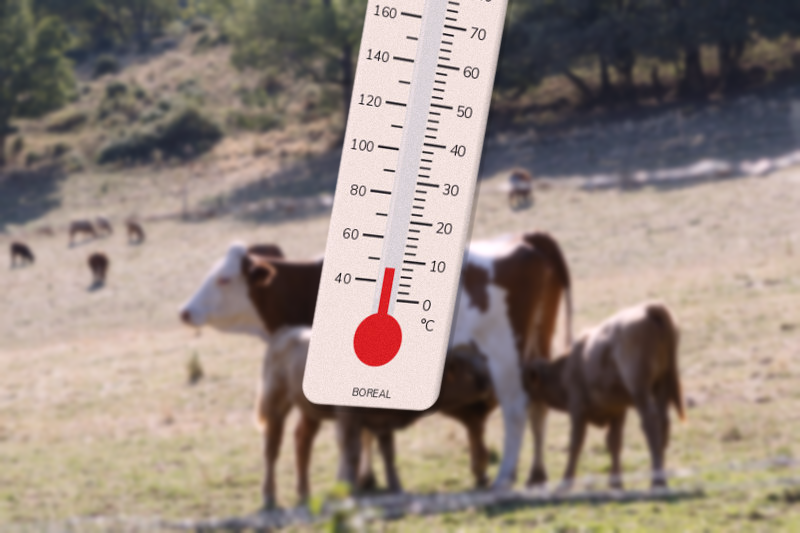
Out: 8
